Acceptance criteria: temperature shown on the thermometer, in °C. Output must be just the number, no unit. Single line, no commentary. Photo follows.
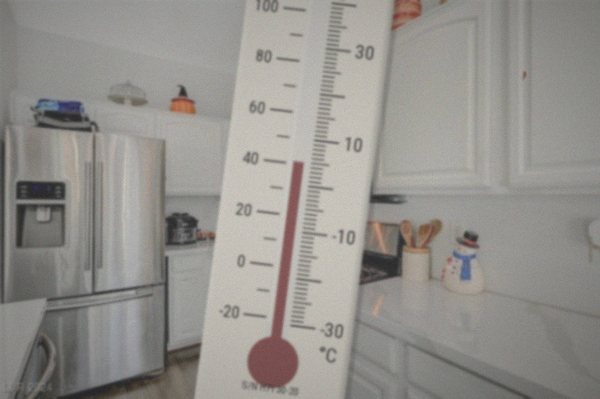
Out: 5
